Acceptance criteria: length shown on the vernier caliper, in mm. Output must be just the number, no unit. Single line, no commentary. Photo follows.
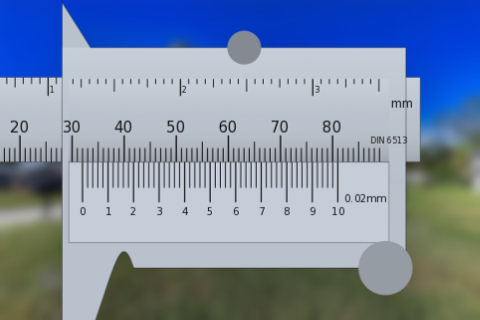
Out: 32.0
